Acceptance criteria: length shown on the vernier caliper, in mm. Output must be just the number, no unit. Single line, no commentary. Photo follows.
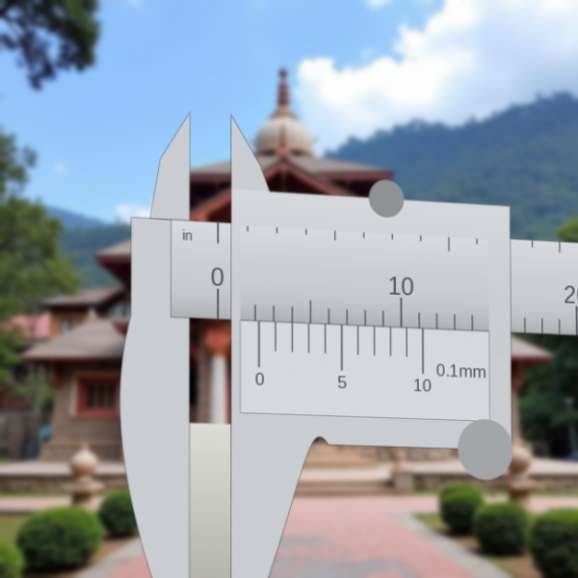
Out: 2.2
